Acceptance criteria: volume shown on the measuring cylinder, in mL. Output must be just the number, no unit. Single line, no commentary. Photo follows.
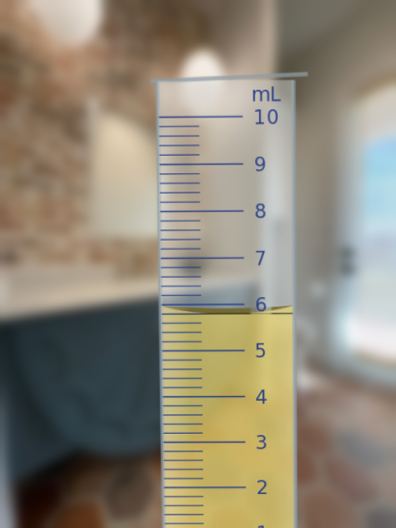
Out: 5.8
